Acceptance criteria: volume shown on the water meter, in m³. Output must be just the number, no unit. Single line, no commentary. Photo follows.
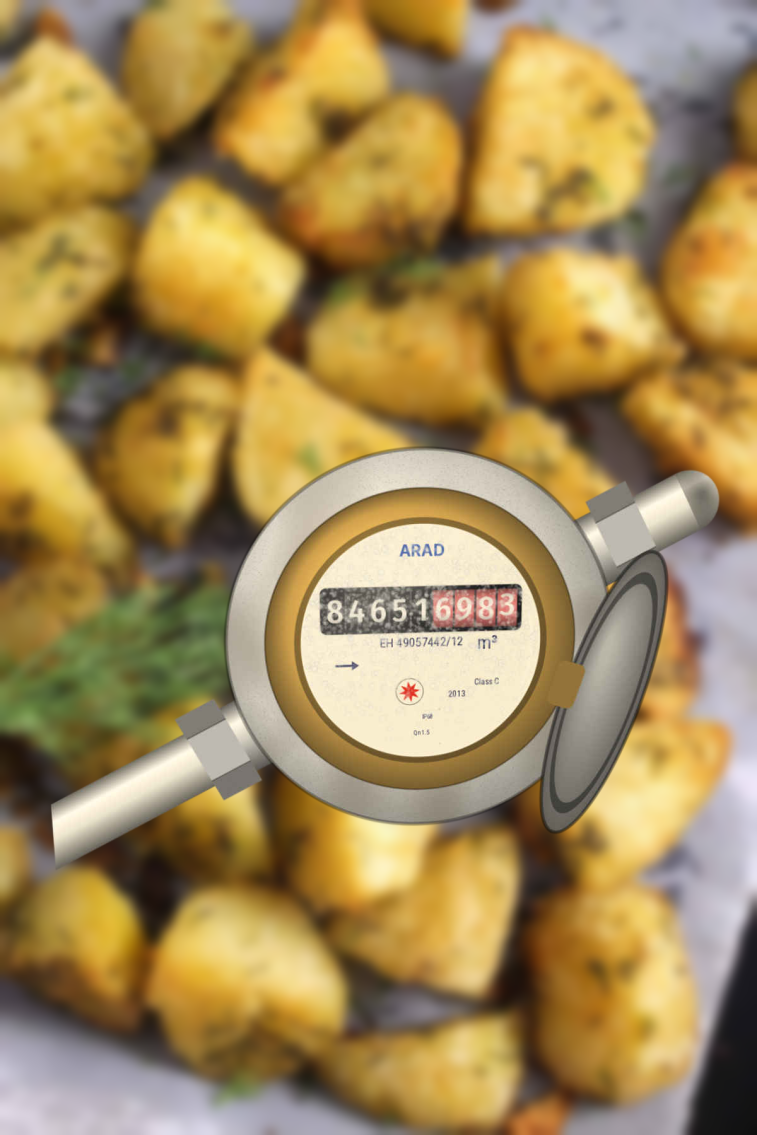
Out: 84651.6983
